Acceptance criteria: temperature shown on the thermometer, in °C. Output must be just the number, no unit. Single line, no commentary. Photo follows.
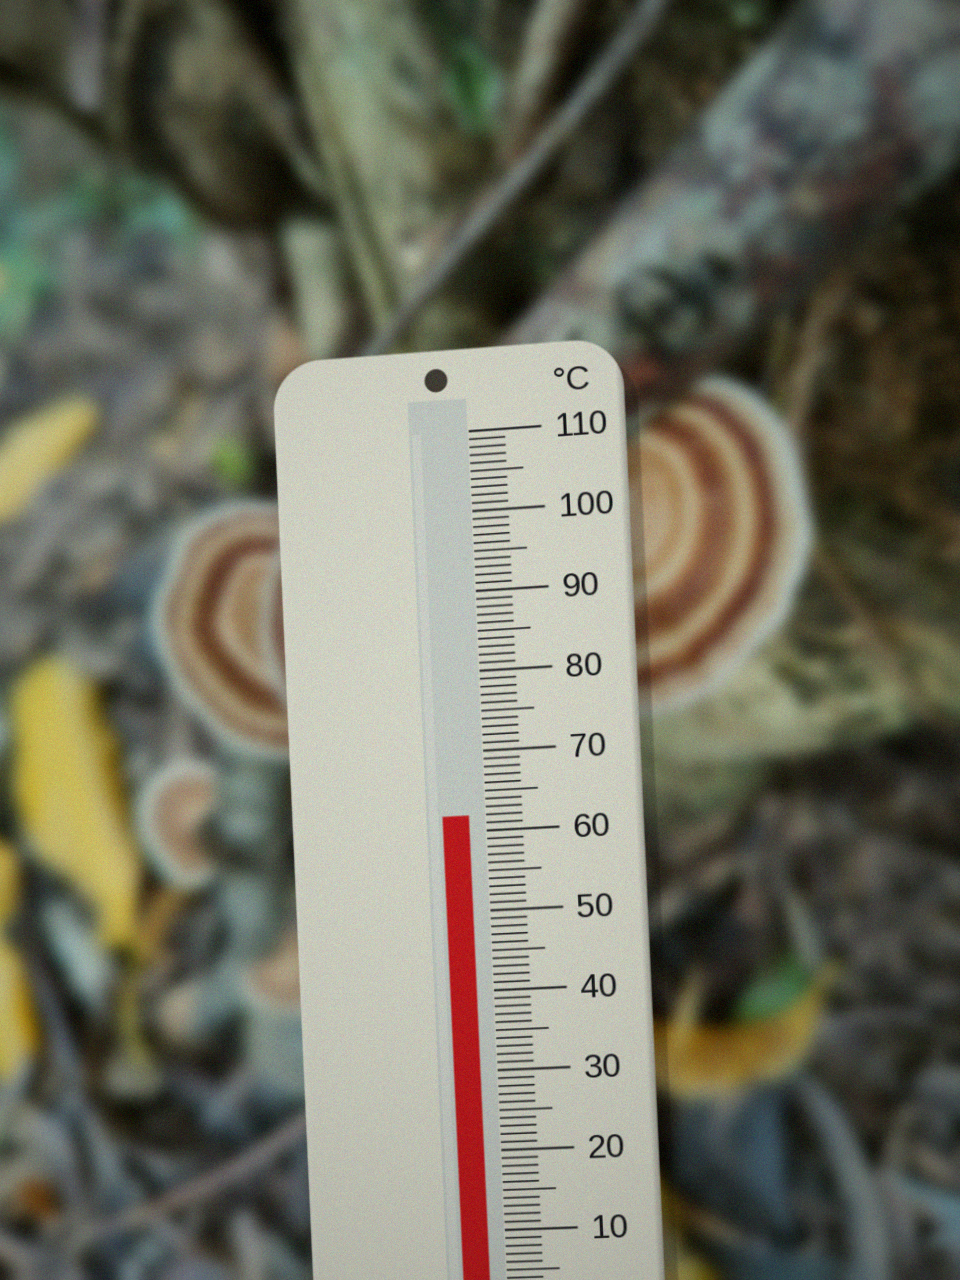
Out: 62
